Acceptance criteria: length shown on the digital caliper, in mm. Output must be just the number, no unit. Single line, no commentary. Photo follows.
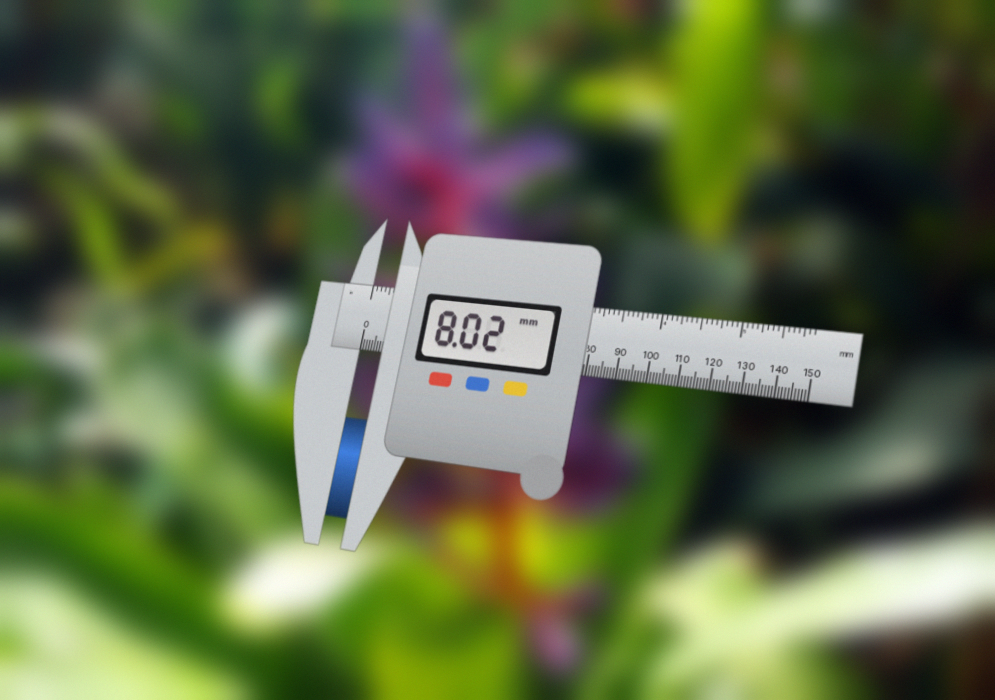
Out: 8.02
